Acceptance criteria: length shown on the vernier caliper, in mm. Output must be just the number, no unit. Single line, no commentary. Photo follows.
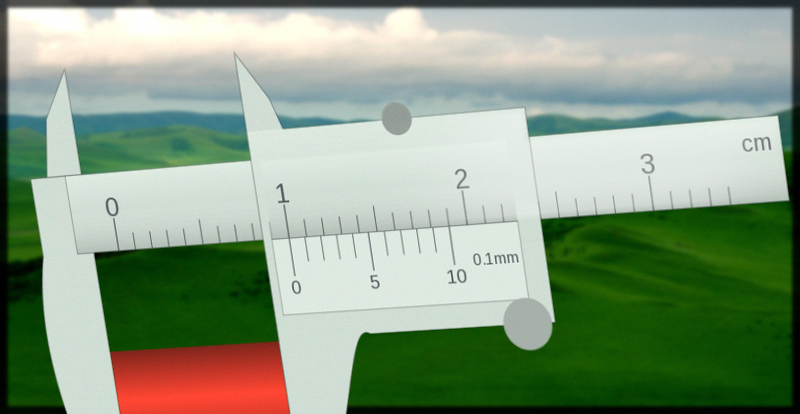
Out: 10.0
